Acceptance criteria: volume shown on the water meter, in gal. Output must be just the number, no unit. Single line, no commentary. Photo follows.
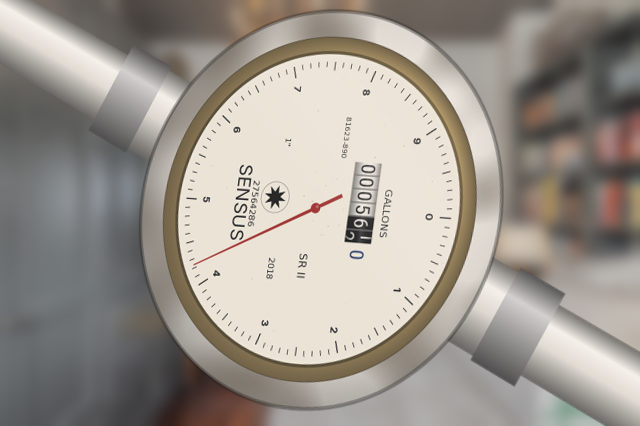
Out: 5614.2
